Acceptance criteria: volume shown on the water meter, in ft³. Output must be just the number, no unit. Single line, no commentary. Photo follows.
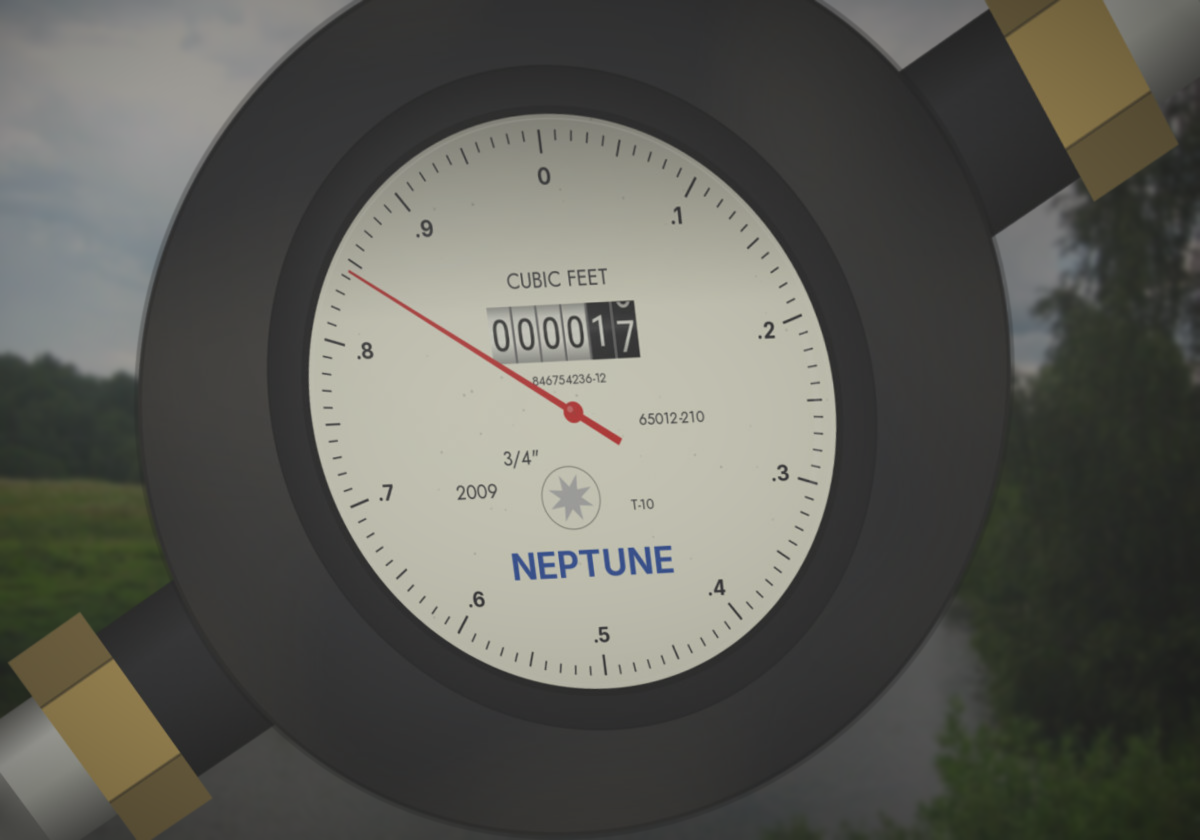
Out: 16.84
